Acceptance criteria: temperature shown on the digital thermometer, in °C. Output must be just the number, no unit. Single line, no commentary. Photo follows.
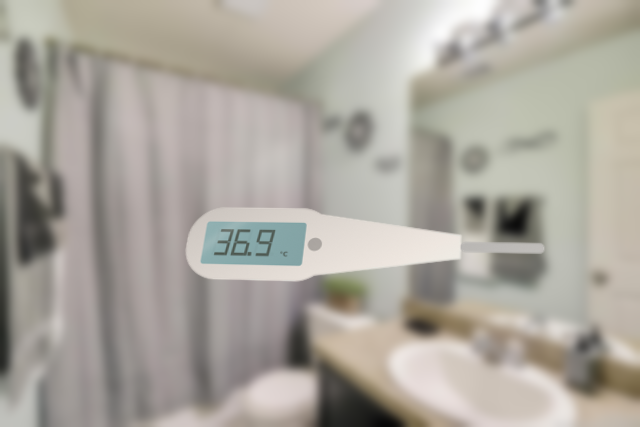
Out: 36.9
